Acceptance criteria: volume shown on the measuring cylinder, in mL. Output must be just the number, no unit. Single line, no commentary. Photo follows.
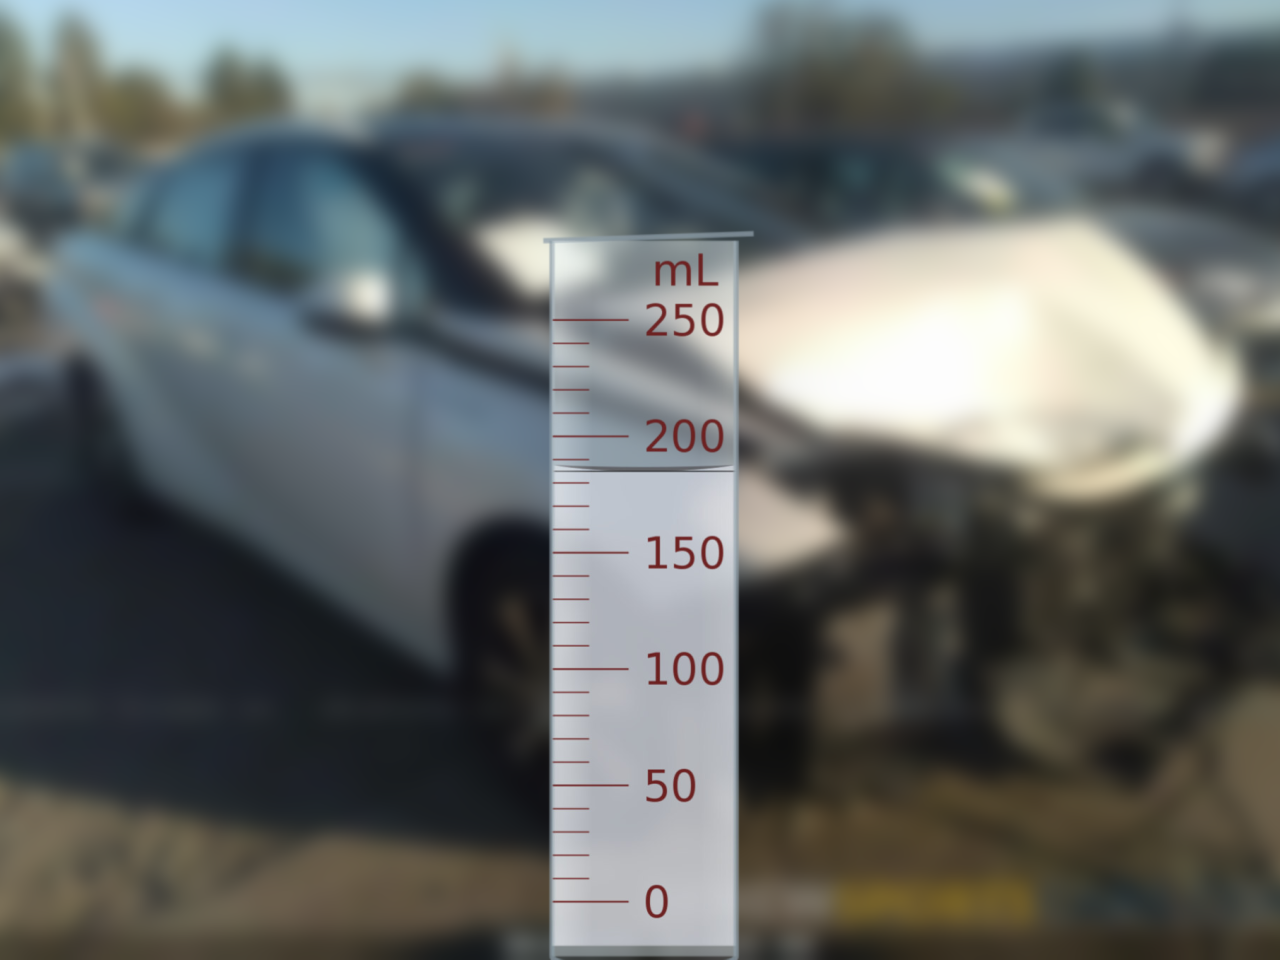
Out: 185
